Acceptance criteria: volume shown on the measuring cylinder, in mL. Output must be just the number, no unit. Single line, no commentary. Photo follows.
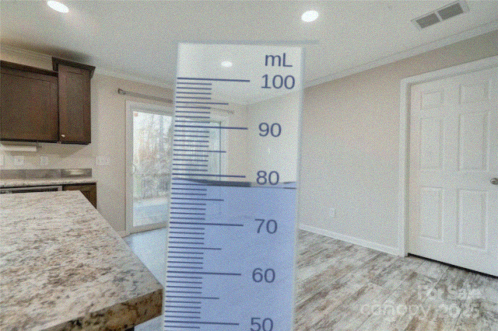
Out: 78
